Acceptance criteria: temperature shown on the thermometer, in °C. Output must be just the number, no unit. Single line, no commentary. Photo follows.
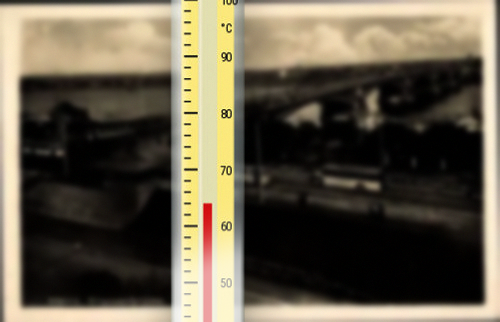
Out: 64
